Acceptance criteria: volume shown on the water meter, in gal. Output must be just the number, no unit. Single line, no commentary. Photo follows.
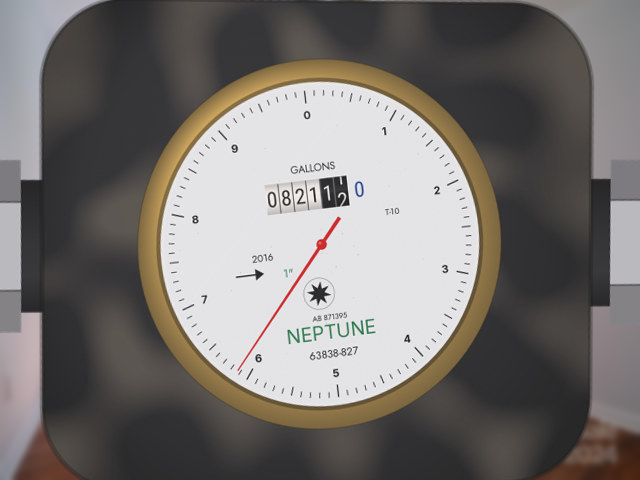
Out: 821116.1
